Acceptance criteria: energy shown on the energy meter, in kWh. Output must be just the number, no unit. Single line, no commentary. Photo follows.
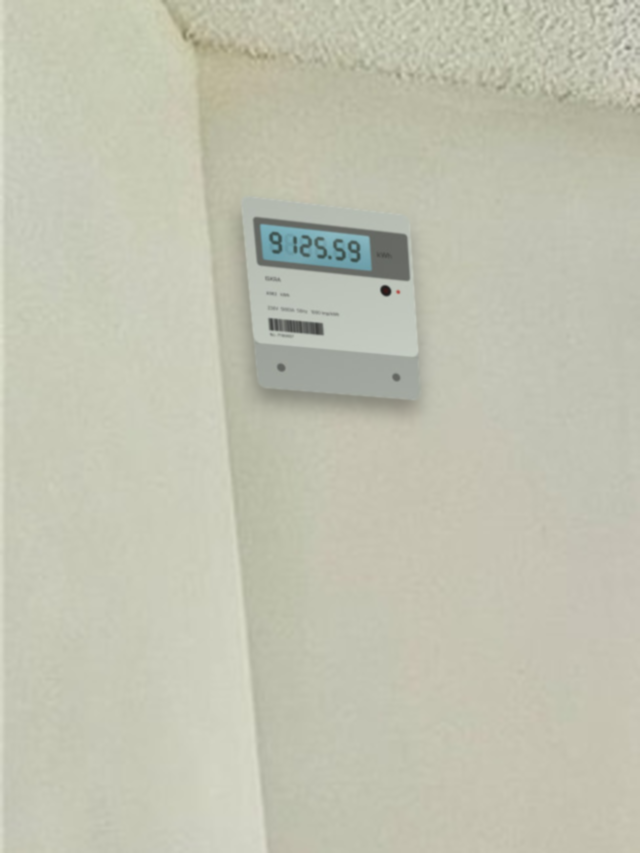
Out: 9125.59
